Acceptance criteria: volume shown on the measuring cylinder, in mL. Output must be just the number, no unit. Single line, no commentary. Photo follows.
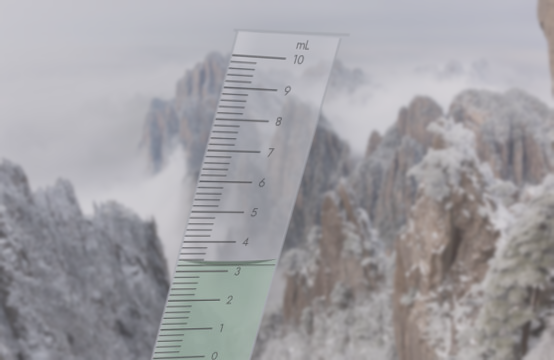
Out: 3.2
